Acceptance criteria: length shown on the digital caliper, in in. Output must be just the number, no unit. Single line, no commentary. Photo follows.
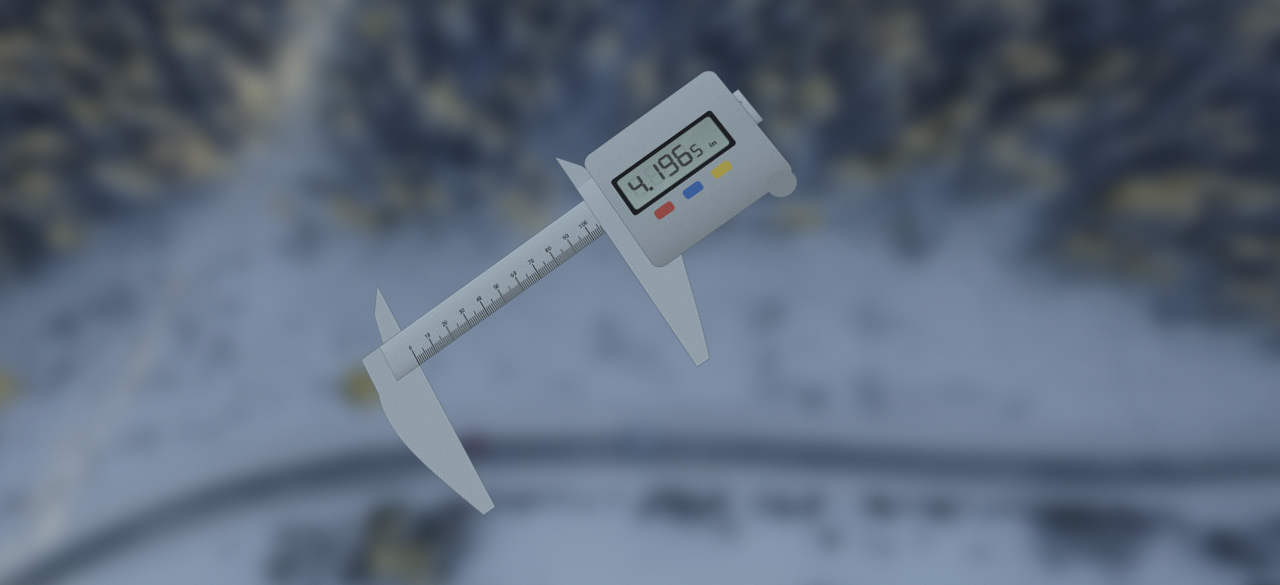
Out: 4.1965
